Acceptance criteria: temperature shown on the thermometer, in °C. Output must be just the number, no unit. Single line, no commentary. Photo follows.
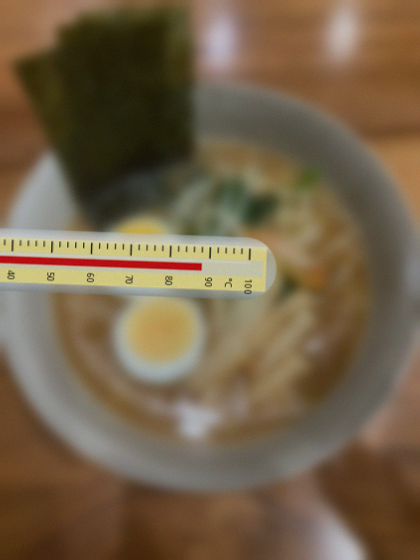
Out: 88
